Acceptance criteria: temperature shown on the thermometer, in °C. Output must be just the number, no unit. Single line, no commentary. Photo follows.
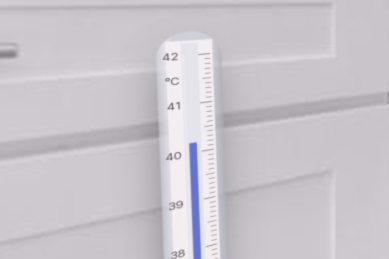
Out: 40.2
